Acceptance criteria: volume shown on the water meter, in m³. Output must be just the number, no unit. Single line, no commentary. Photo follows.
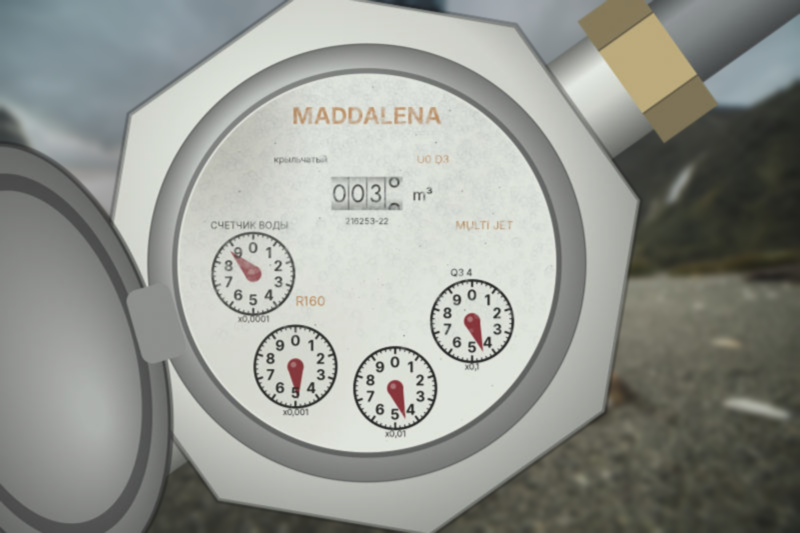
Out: 38.4448
